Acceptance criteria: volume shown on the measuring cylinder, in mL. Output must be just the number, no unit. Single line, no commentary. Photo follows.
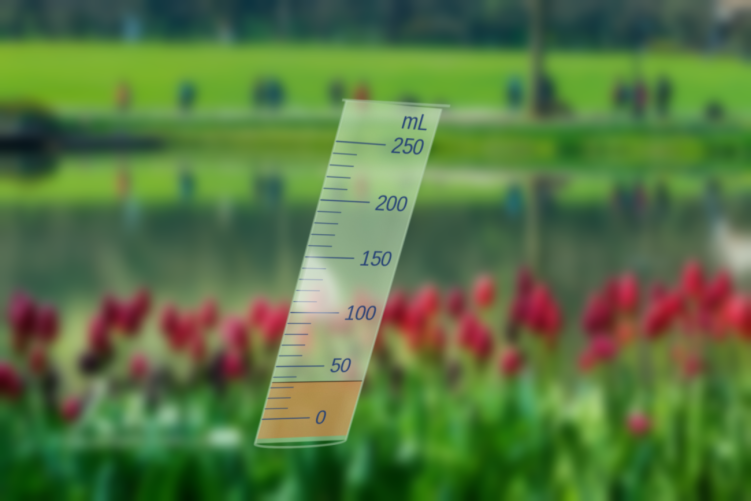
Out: 35
